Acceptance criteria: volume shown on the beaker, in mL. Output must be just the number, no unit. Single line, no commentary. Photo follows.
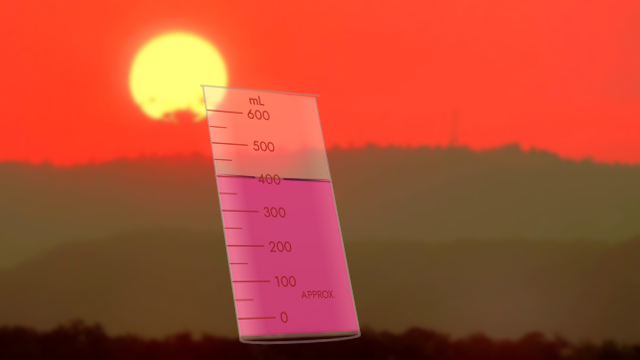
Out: 400
